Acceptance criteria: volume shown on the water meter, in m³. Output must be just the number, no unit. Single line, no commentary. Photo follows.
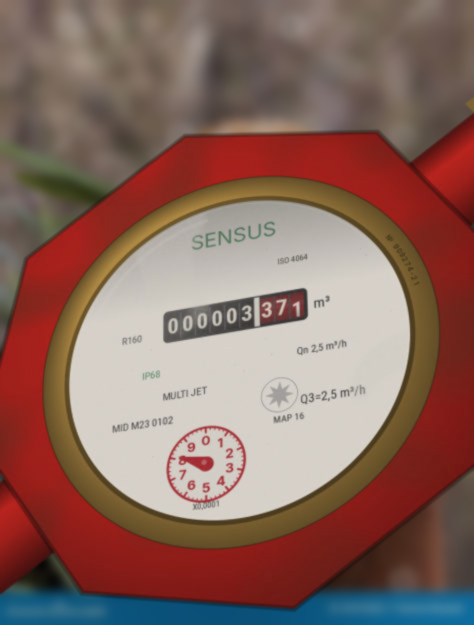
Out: 3.3708
